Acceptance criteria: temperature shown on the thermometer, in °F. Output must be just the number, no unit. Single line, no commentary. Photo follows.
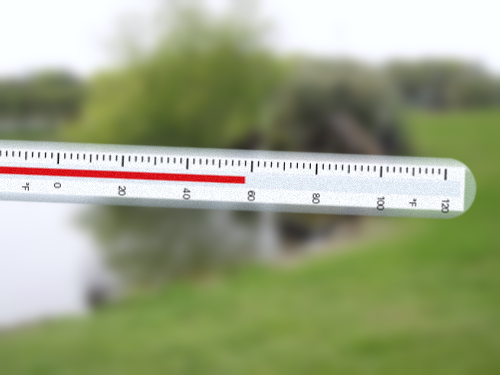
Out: 58
